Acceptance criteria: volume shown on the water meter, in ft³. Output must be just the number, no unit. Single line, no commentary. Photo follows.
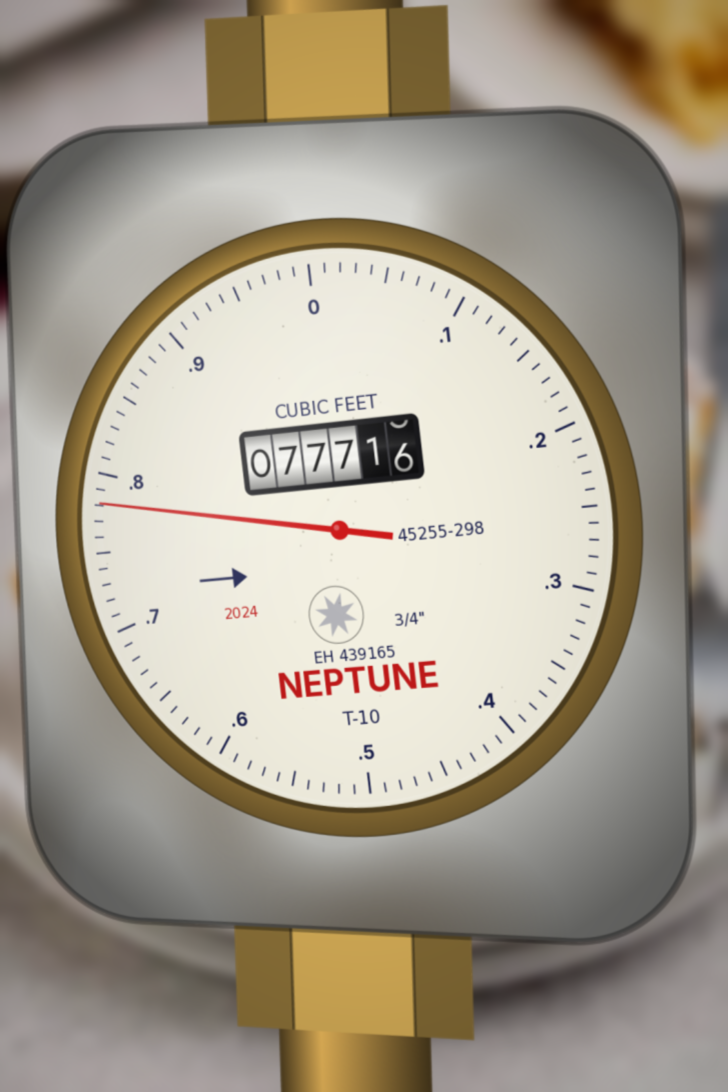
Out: 77715.78
